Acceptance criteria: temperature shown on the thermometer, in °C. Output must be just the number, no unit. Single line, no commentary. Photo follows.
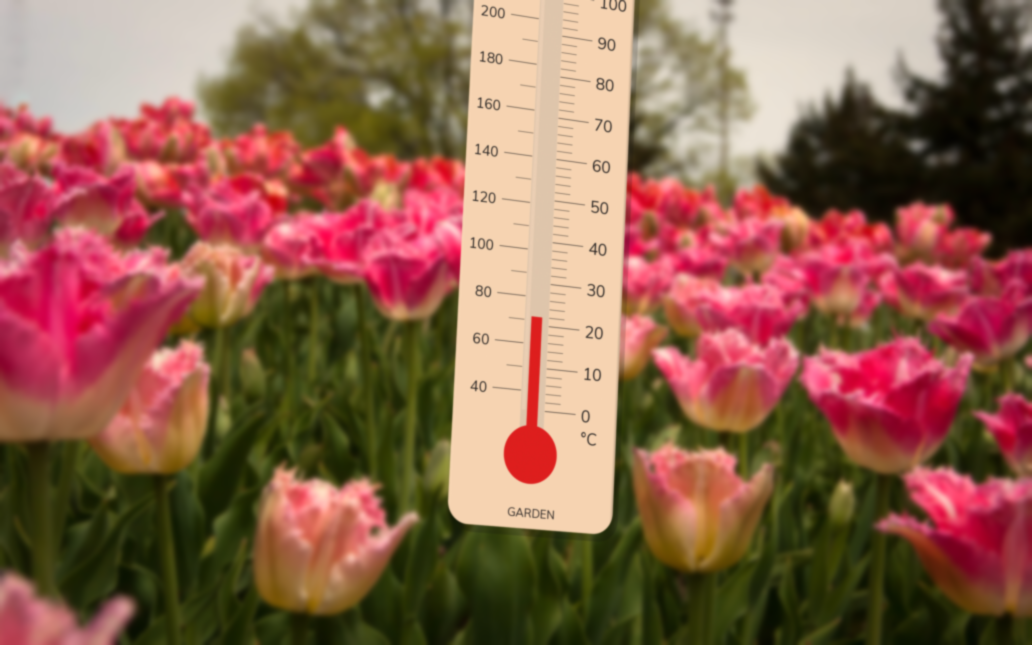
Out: 22
